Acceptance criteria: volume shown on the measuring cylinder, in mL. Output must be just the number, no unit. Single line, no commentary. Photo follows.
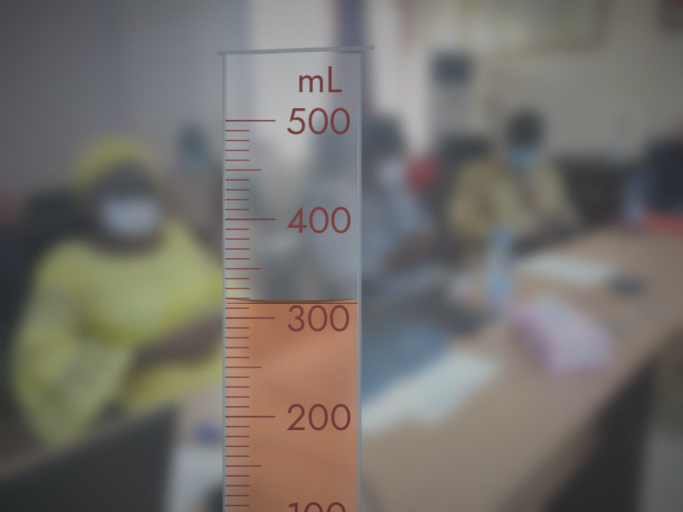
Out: 315
